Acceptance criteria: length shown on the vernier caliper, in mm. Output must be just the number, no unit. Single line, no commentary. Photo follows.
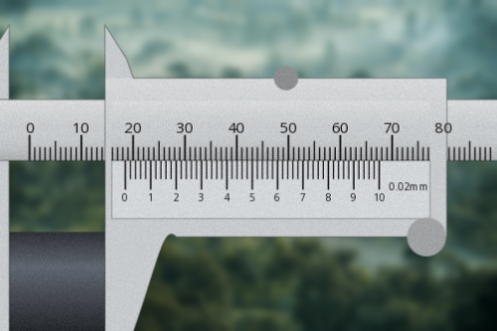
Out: 18.5
